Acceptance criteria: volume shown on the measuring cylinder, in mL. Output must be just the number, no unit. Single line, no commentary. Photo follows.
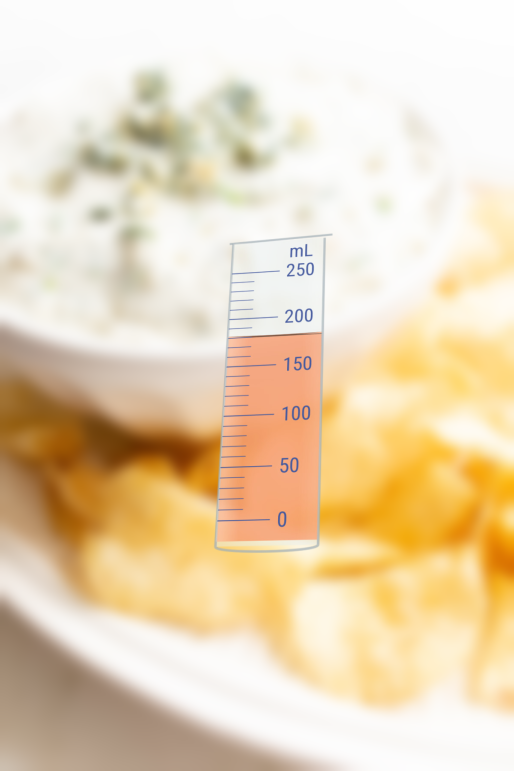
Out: 180
